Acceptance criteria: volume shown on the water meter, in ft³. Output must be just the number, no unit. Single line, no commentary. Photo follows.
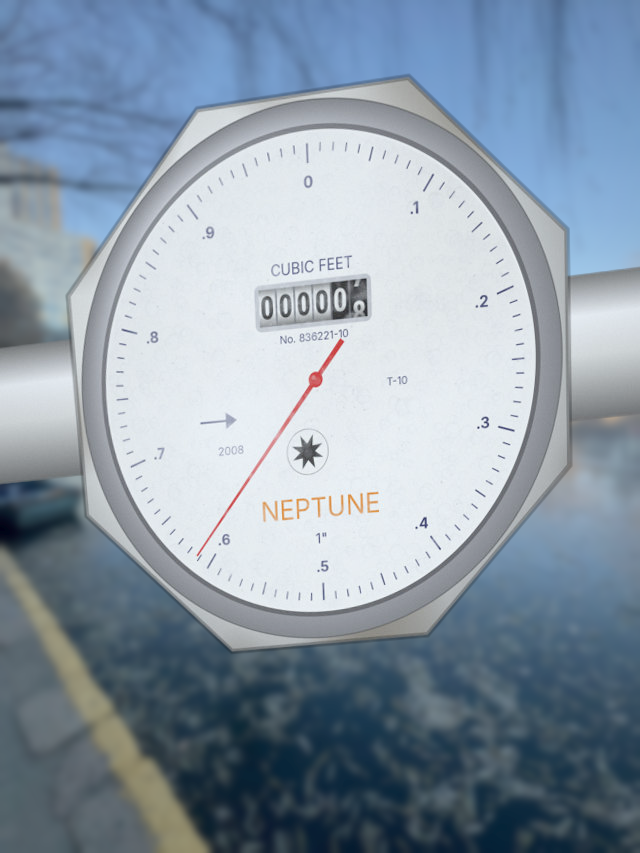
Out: 7.61
